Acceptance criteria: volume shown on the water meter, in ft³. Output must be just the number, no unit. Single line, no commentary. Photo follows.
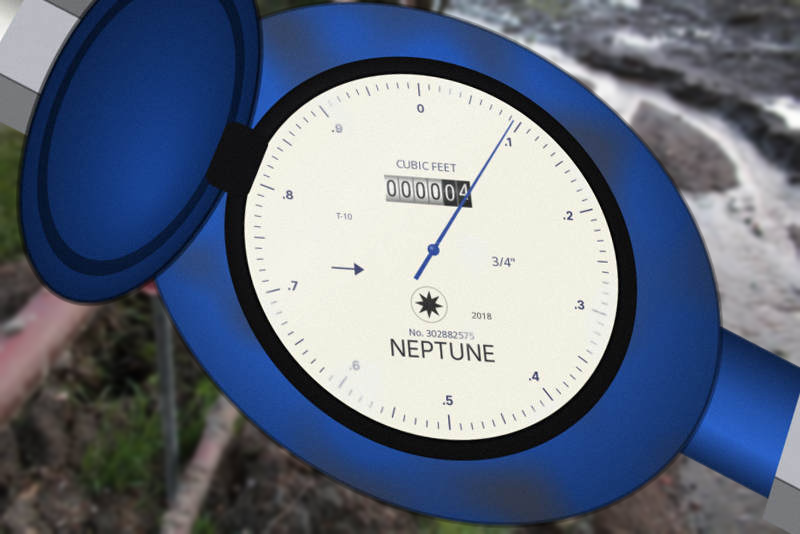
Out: 4.09
